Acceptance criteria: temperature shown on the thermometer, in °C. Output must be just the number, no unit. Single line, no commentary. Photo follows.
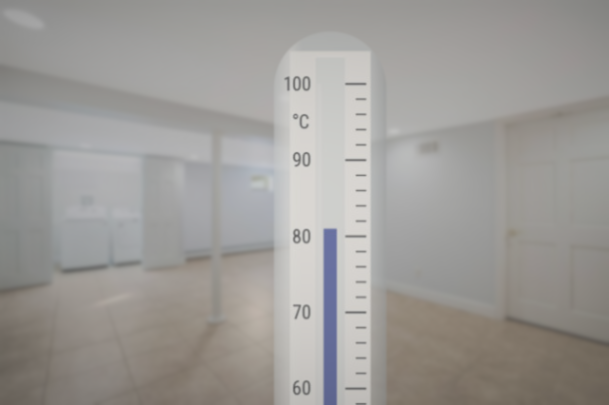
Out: 81
